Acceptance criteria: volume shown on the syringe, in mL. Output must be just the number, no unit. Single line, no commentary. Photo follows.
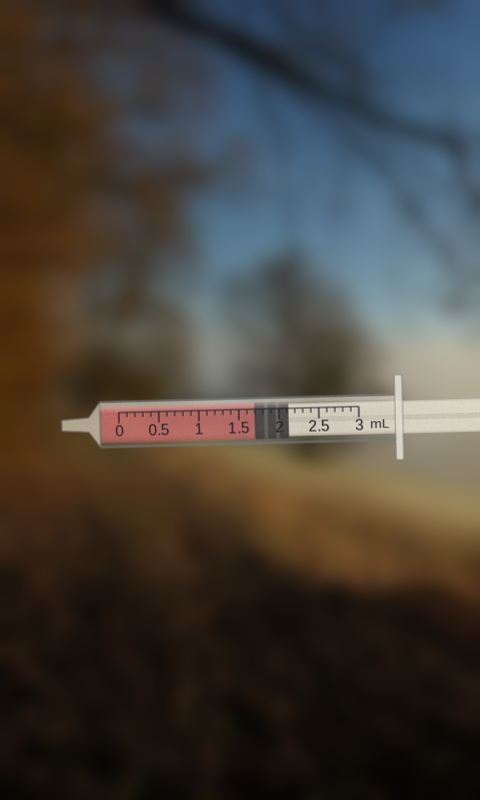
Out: 1.7
